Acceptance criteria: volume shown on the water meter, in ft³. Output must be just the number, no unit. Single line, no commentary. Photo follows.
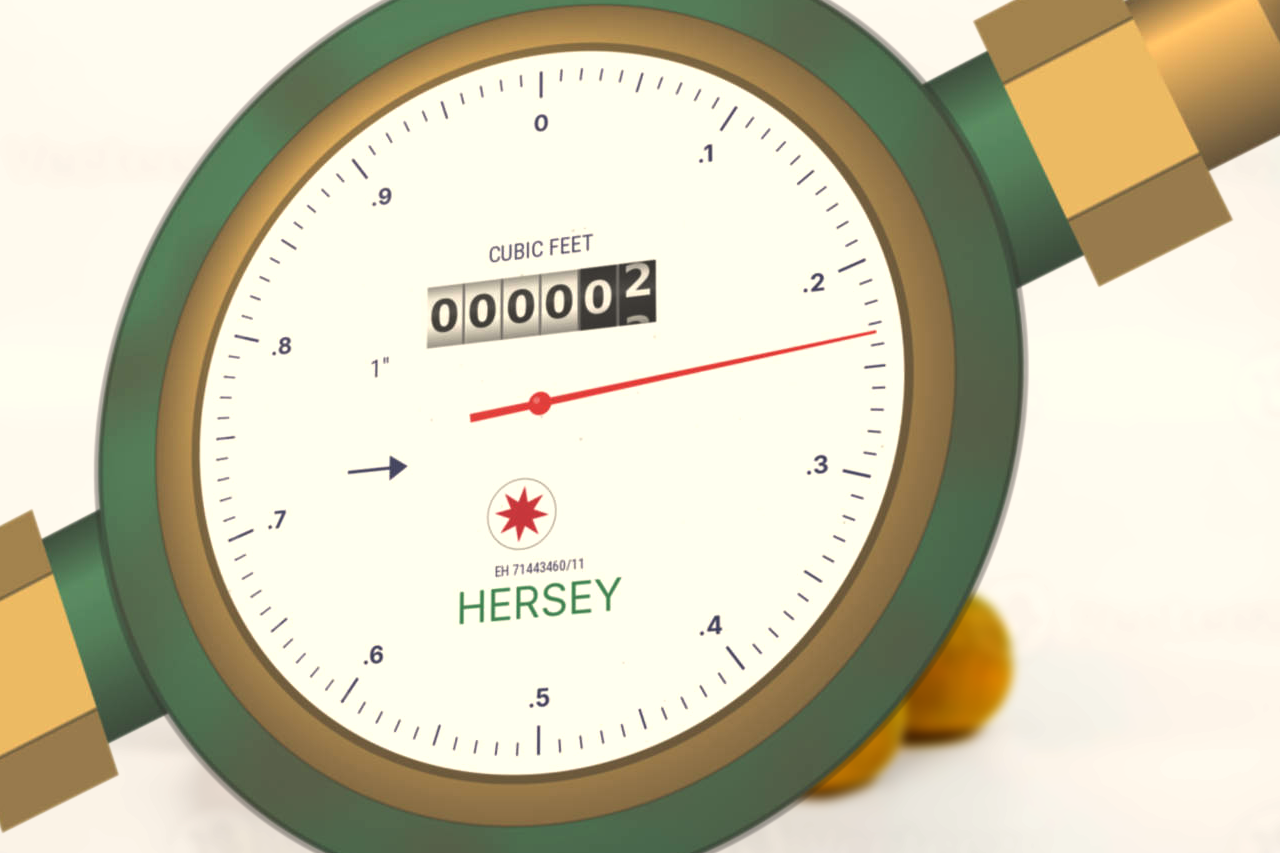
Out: 2.23
